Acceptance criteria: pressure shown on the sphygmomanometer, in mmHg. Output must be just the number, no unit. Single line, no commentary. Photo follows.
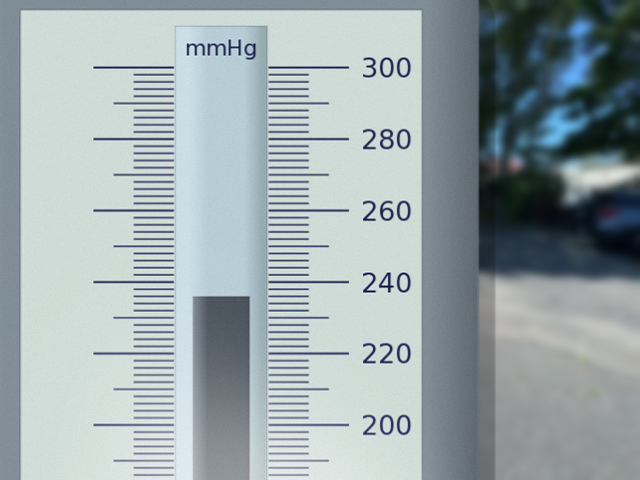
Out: 236
